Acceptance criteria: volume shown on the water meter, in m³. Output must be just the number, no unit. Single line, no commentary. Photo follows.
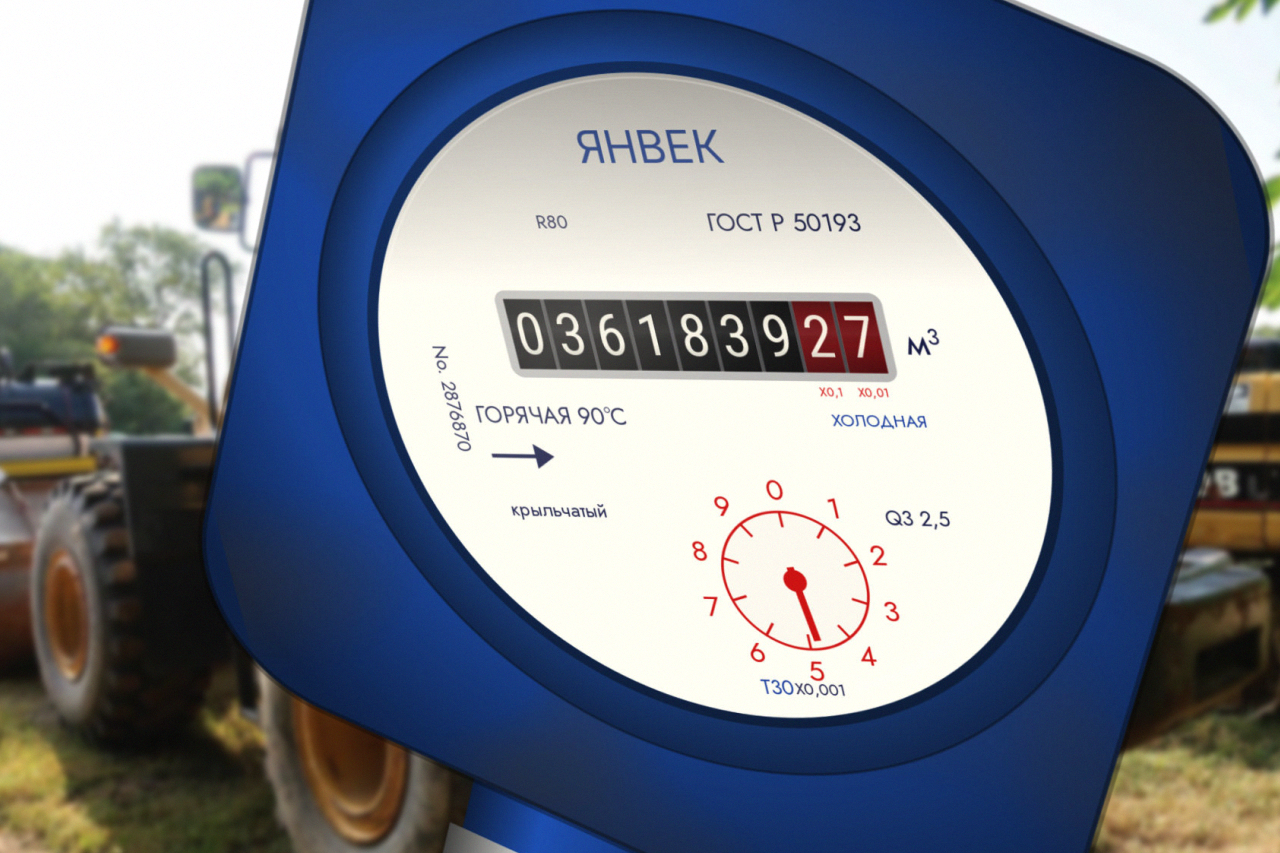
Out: 361839.274
